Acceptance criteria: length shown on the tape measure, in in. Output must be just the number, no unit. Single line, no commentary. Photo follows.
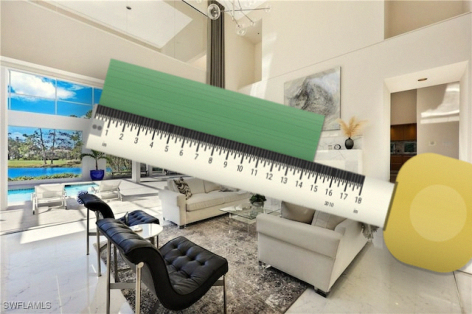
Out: 14.5
